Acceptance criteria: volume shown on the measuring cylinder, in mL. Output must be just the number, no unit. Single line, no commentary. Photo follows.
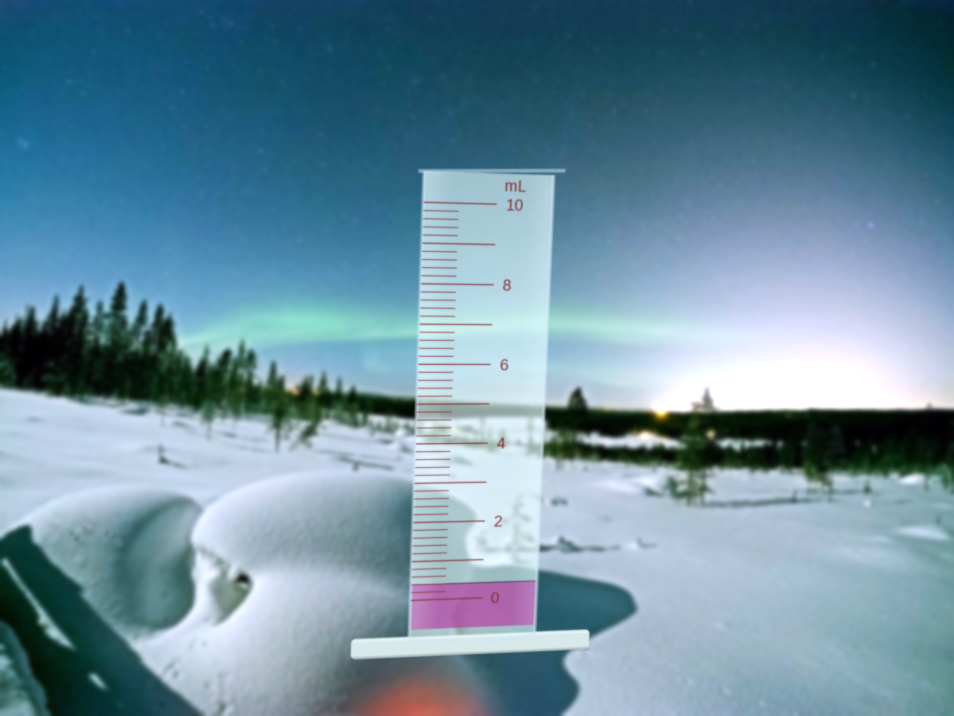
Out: 0.4
